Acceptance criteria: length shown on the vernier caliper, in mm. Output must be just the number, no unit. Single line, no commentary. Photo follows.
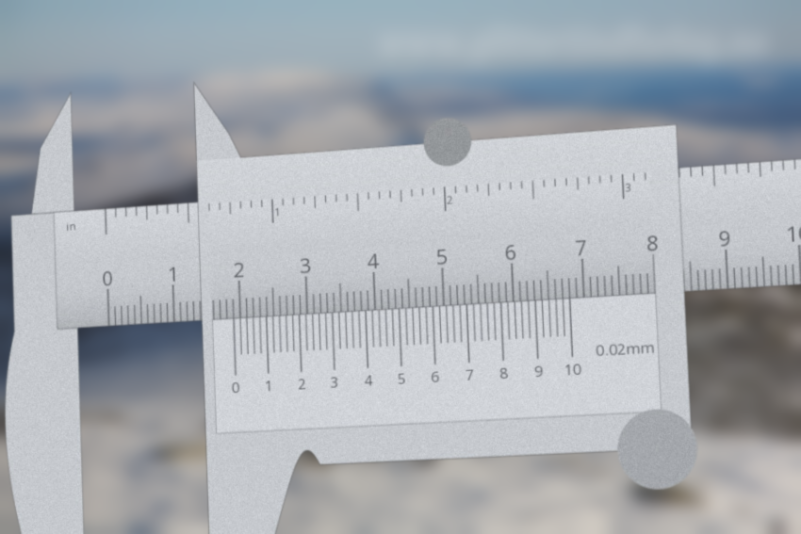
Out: 19.0
